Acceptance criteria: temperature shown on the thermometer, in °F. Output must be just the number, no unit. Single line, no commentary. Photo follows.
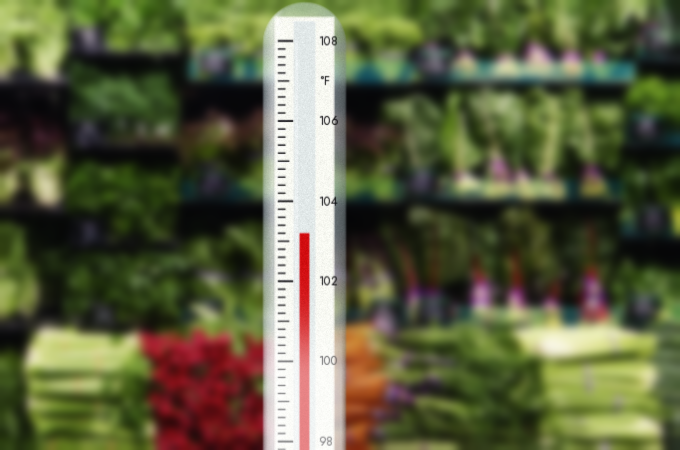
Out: 103.2
